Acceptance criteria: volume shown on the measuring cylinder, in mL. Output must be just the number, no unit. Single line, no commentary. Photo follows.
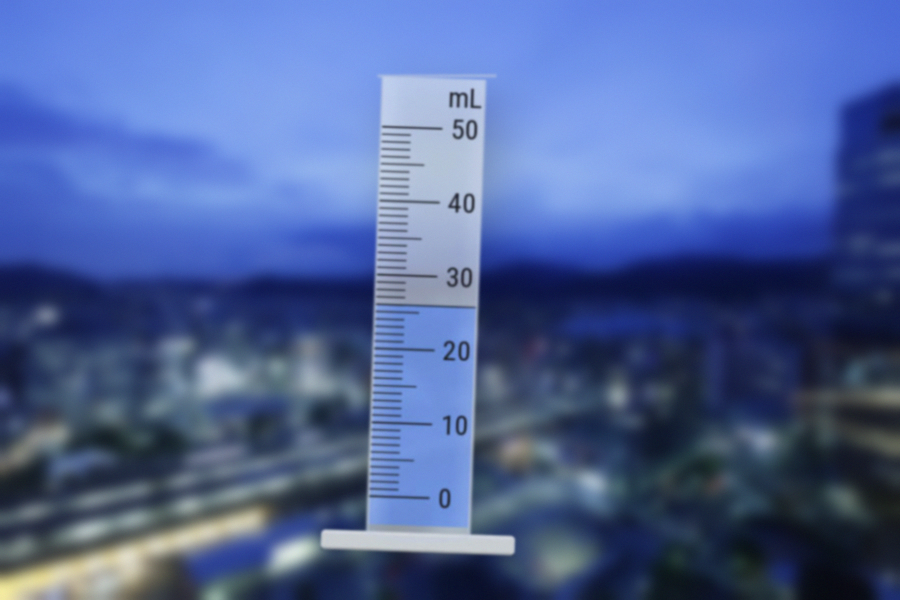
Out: 26
